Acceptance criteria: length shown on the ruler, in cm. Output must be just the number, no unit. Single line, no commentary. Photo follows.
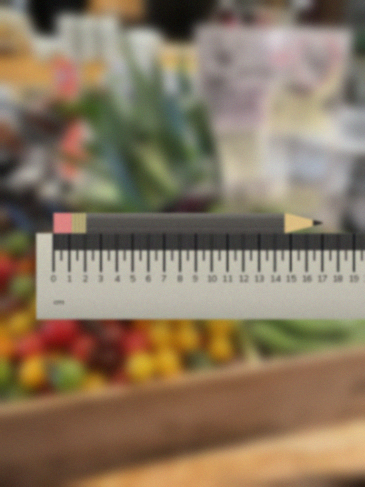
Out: 17
